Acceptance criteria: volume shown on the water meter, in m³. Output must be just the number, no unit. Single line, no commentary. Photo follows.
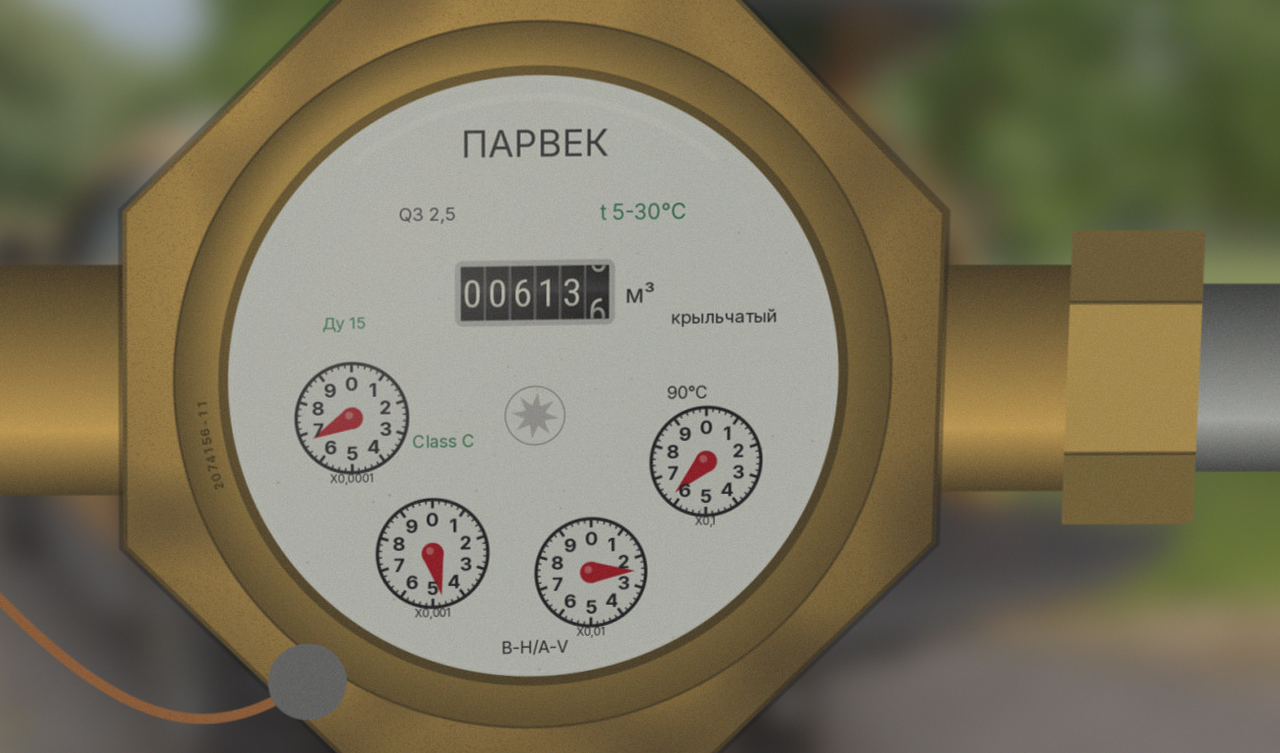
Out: 6135.6246
